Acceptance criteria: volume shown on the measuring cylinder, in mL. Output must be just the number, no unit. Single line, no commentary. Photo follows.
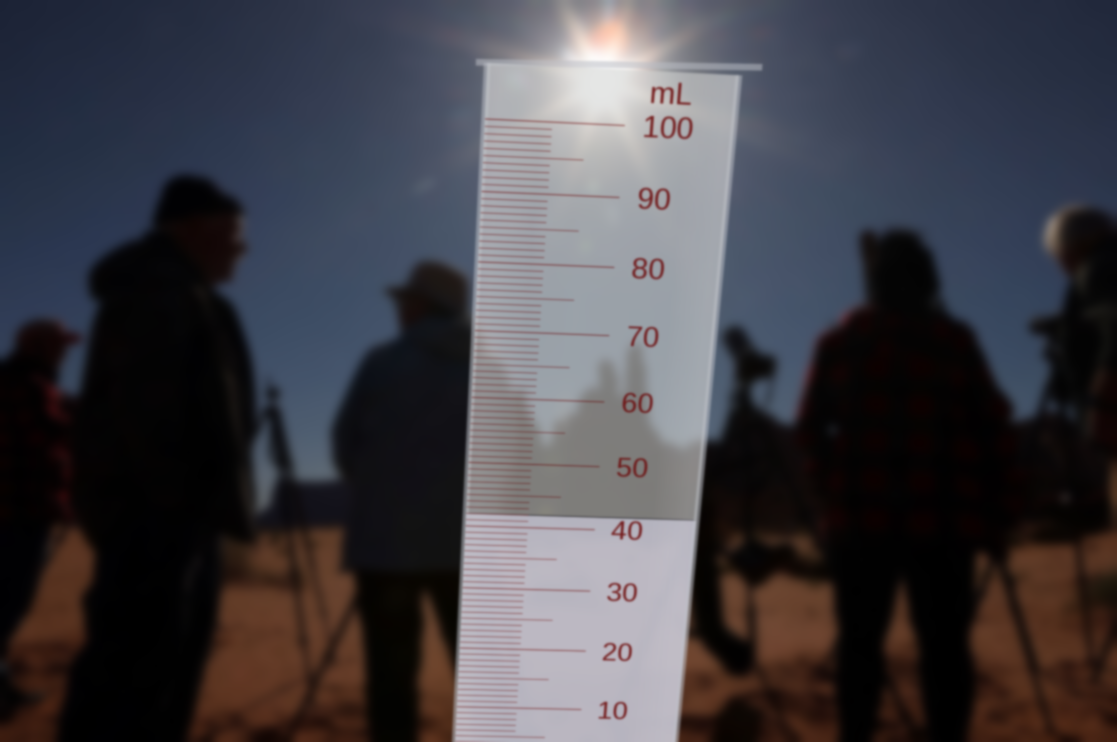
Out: 42
